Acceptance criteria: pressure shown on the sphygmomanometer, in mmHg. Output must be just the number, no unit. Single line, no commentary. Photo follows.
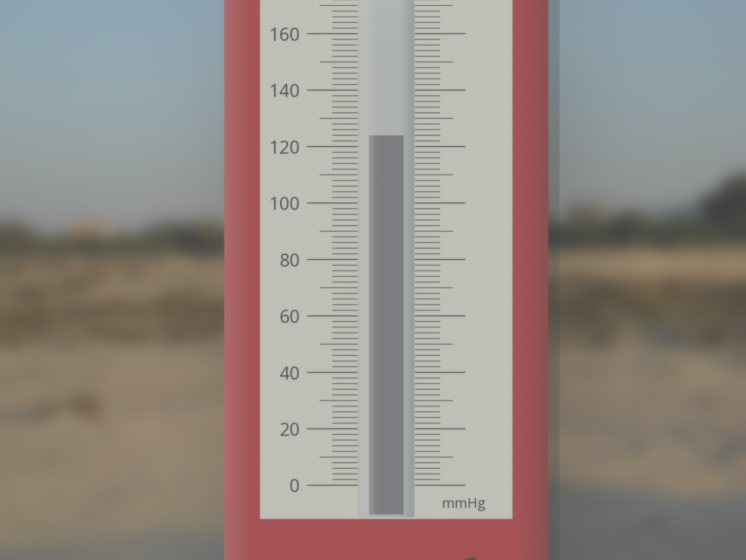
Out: 124
